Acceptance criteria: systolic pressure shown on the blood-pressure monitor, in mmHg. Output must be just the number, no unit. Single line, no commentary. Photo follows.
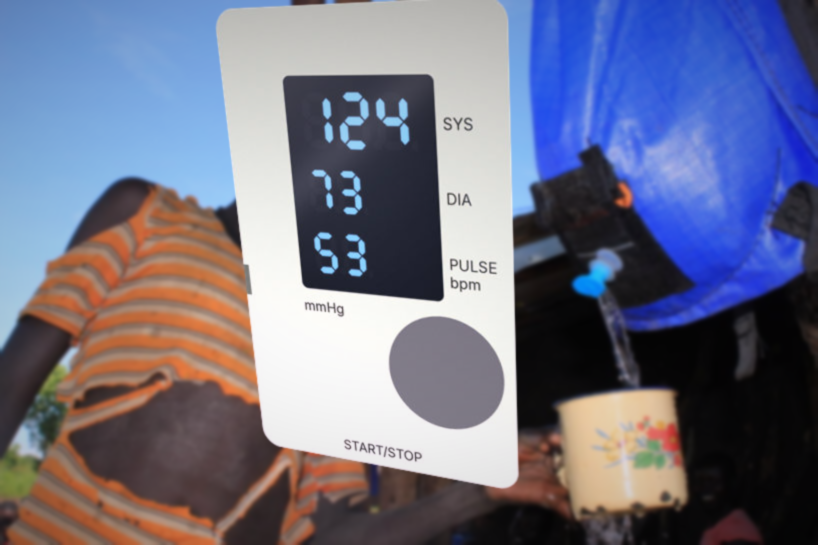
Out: 124
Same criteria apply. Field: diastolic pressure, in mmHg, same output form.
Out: 73
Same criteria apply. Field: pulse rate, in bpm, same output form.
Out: 53
